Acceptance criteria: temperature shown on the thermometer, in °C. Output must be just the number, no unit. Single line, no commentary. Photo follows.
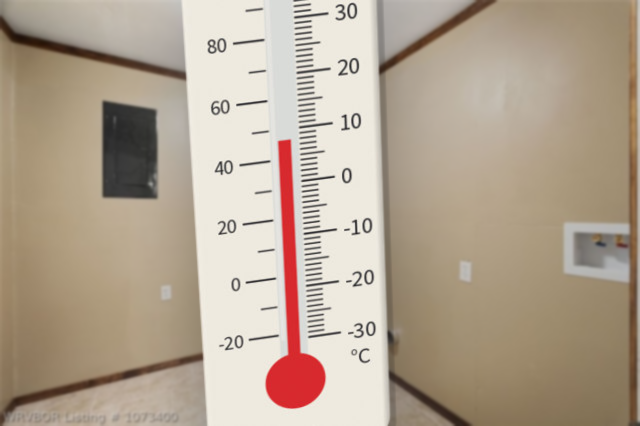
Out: 8
